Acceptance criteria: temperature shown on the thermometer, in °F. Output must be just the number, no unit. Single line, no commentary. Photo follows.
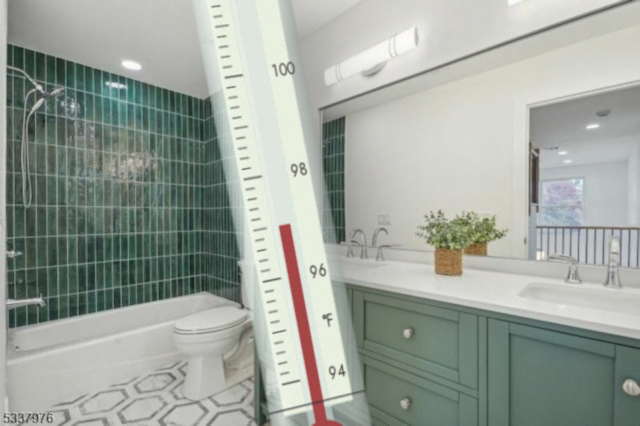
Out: 97
